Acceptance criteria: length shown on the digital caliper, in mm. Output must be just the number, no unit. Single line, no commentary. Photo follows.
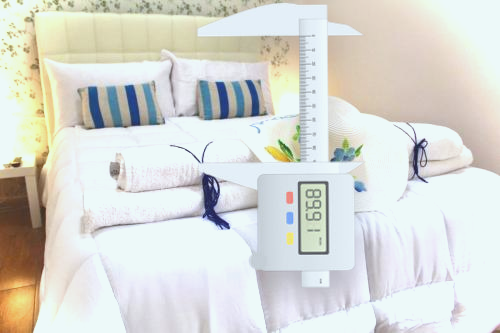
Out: 89.91
